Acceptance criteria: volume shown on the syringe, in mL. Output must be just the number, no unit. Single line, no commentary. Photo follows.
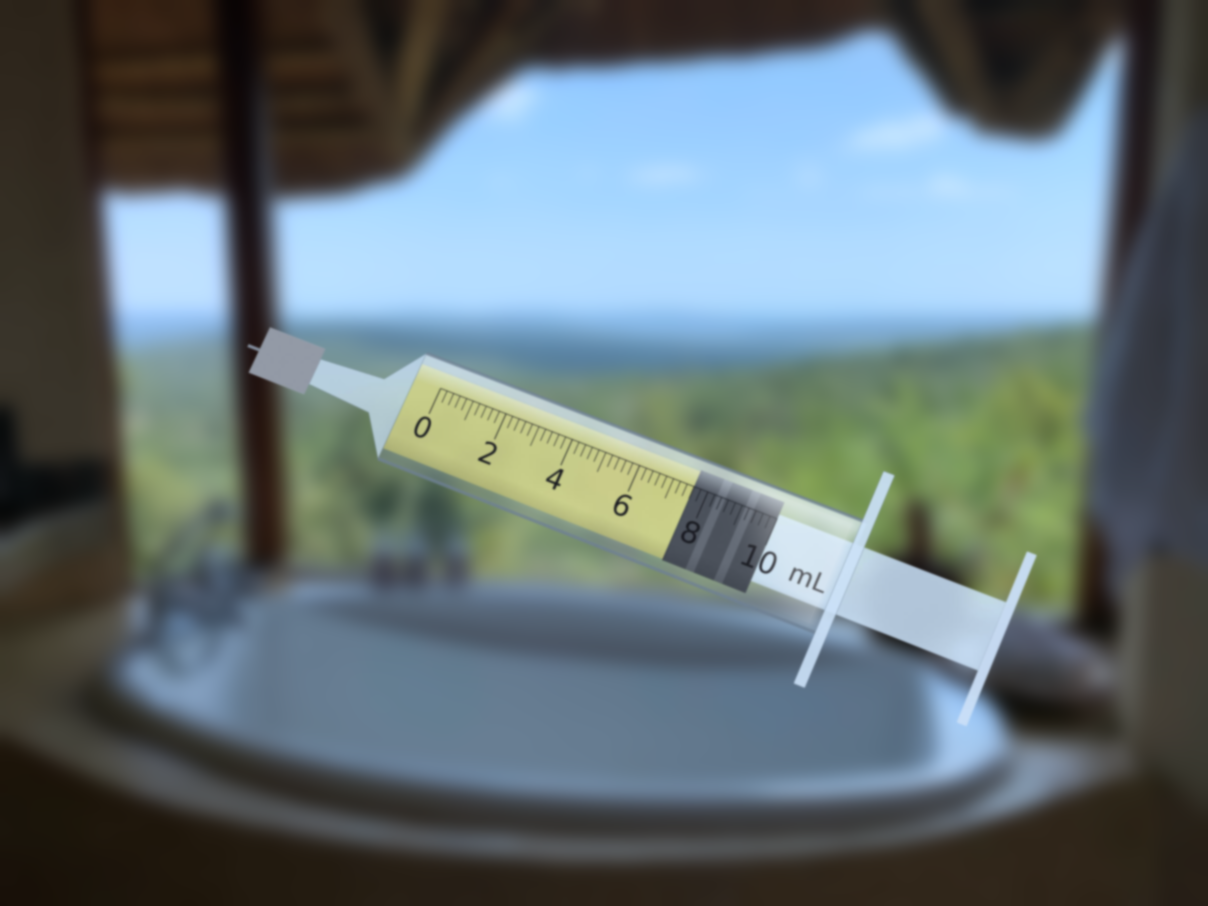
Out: 7.6
